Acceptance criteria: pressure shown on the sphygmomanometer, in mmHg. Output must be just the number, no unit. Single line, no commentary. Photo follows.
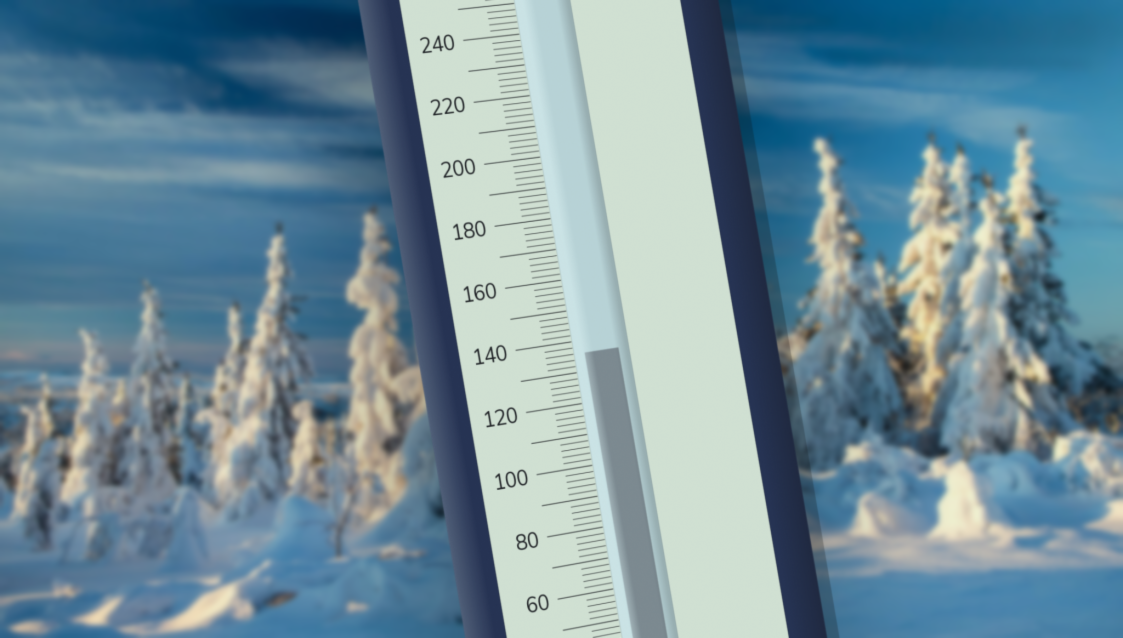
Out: 136
